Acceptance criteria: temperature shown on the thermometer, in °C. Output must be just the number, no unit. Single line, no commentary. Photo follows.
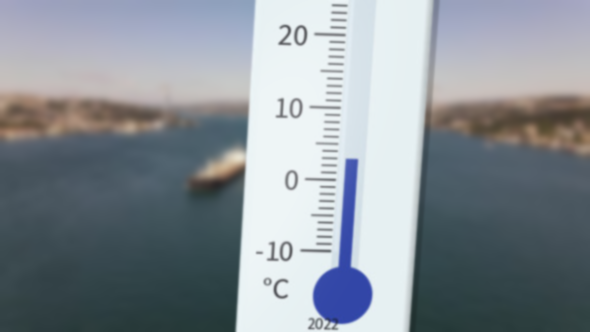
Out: 3
